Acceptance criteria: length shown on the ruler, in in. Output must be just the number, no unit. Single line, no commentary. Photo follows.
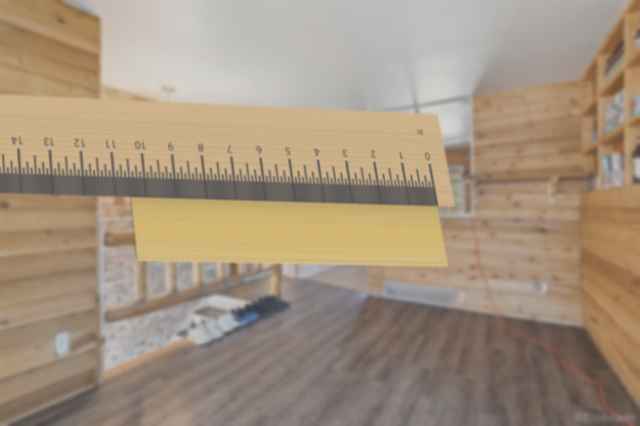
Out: 10.5
